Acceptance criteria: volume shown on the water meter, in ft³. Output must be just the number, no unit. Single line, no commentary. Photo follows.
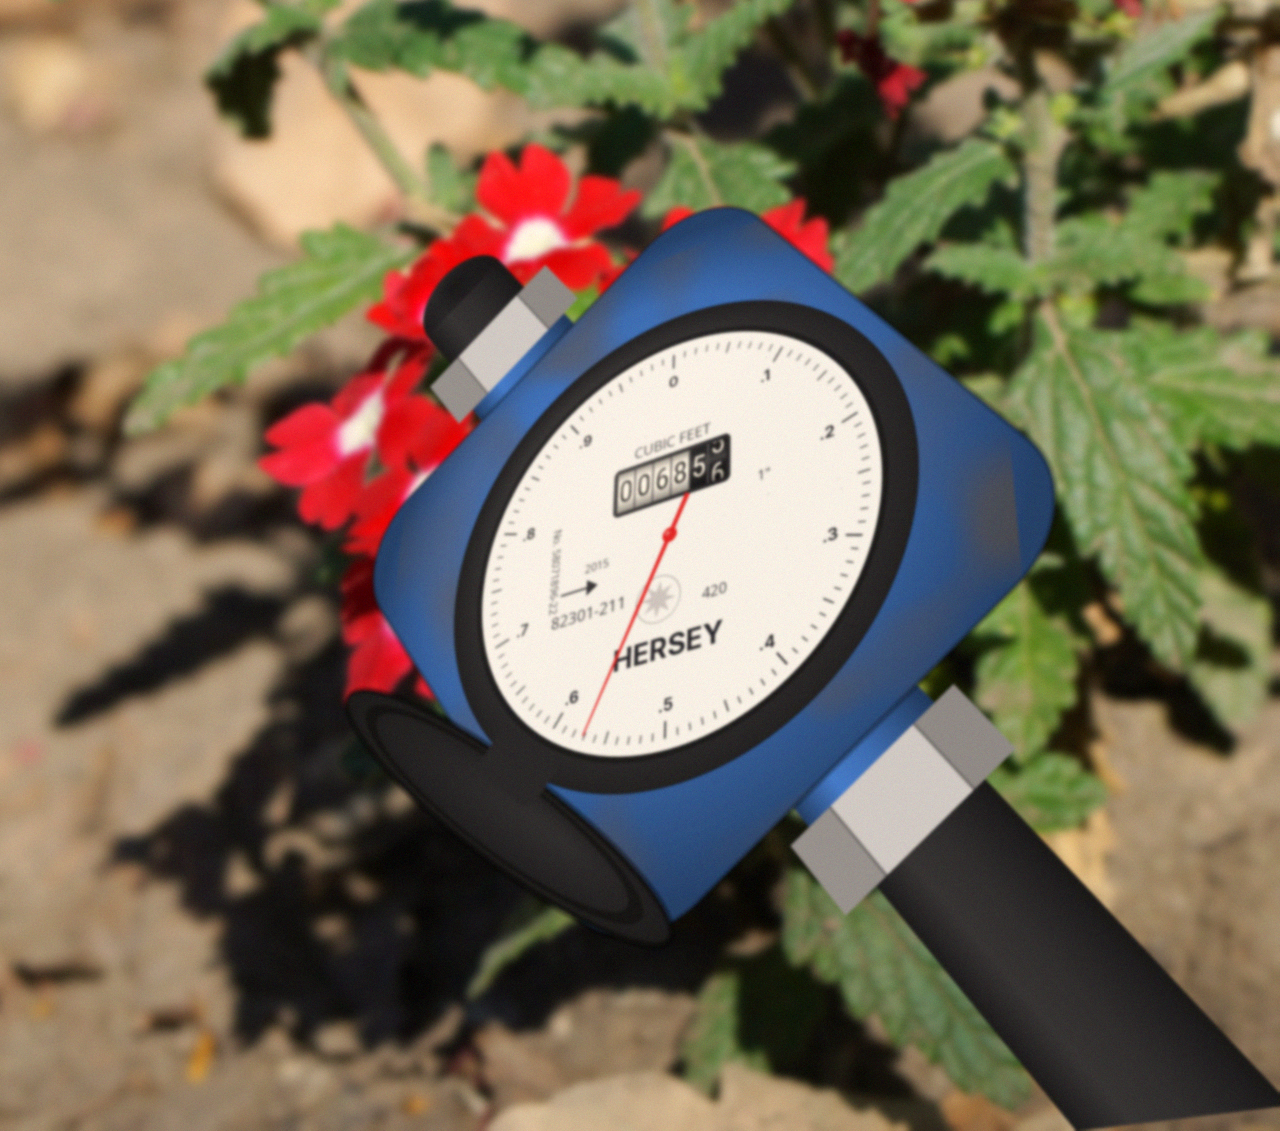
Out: 6855.57
